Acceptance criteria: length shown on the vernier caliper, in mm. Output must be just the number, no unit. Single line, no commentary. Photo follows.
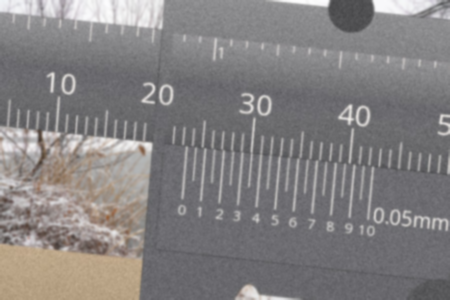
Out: 23.4
